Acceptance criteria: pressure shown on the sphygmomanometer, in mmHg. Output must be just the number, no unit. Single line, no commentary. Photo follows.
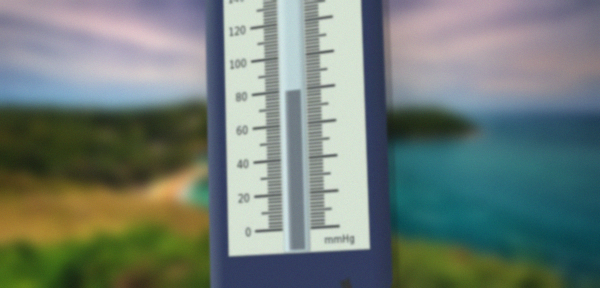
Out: 80
